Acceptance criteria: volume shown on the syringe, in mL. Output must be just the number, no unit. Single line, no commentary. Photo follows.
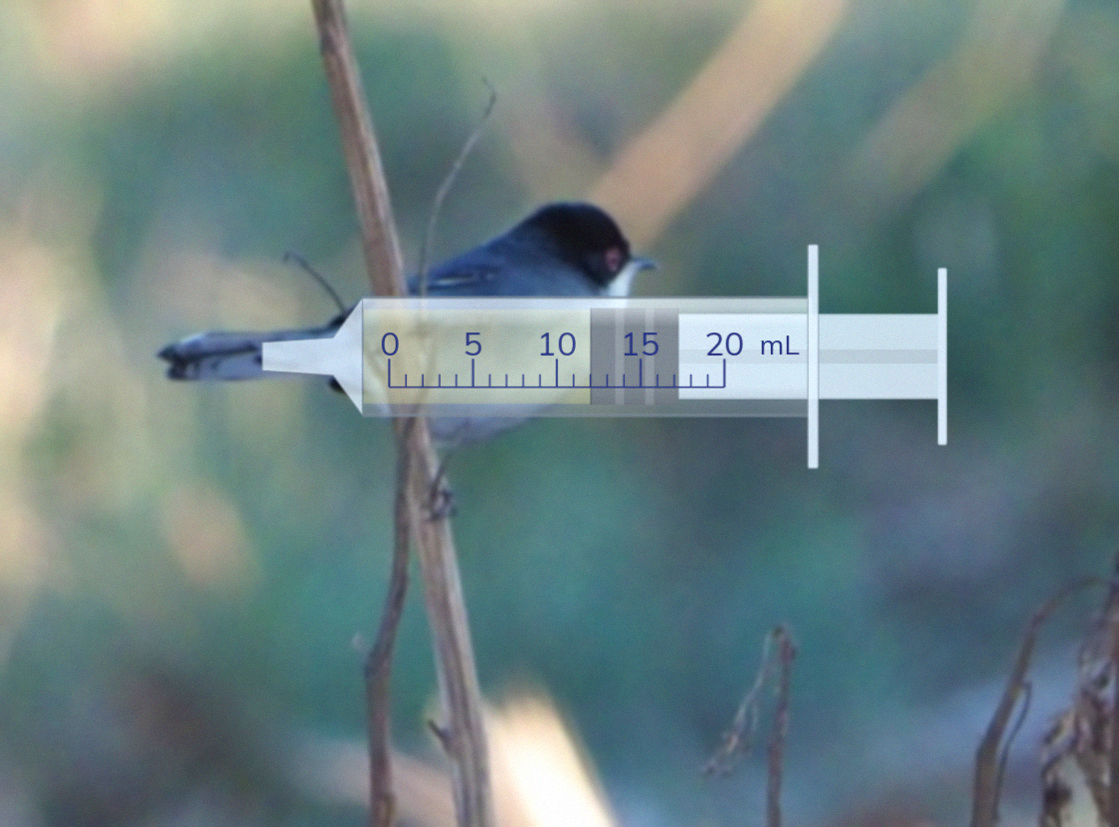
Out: 12
